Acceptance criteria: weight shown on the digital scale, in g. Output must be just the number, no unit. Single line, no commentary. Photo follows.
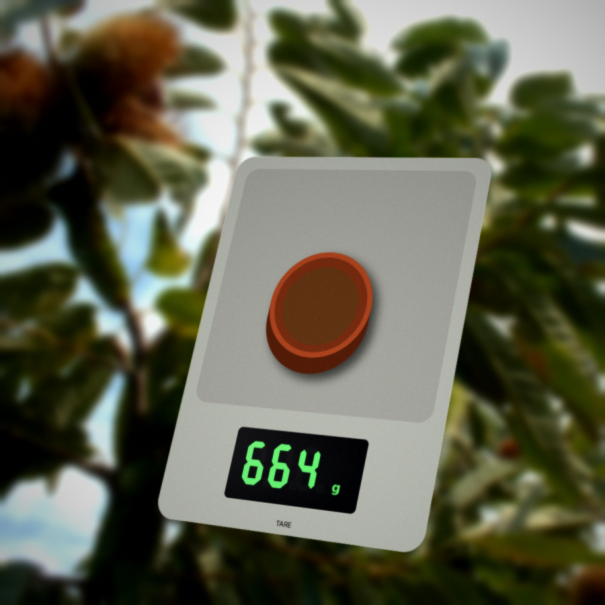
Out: 664
